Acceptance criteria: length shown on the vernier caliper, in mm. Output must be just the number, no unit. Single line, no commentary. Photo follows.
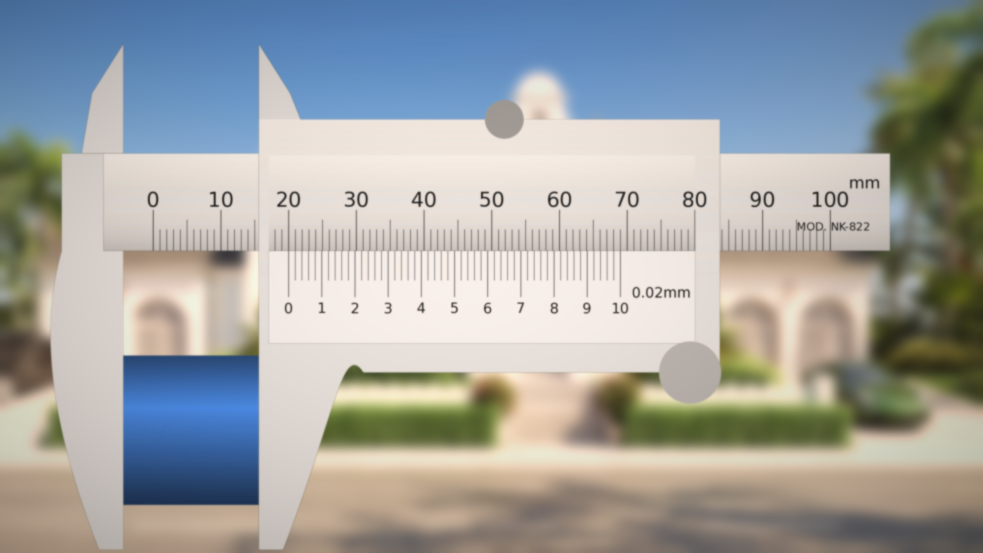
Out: 20.0
